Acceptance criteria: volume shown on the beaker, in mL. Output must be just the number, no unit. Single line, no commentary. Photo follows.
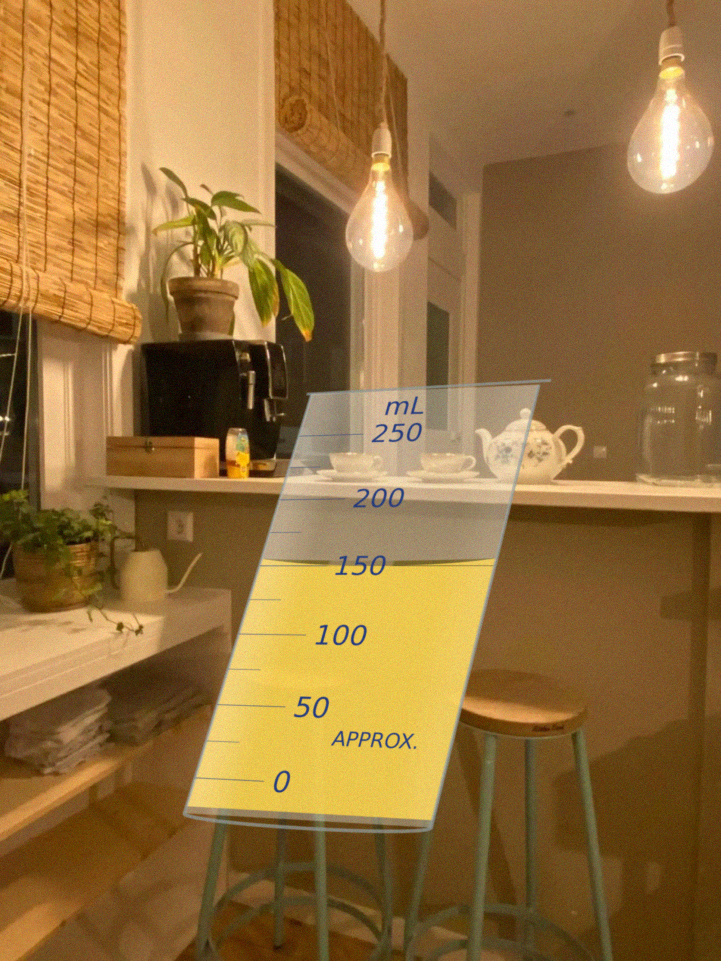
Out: 150
